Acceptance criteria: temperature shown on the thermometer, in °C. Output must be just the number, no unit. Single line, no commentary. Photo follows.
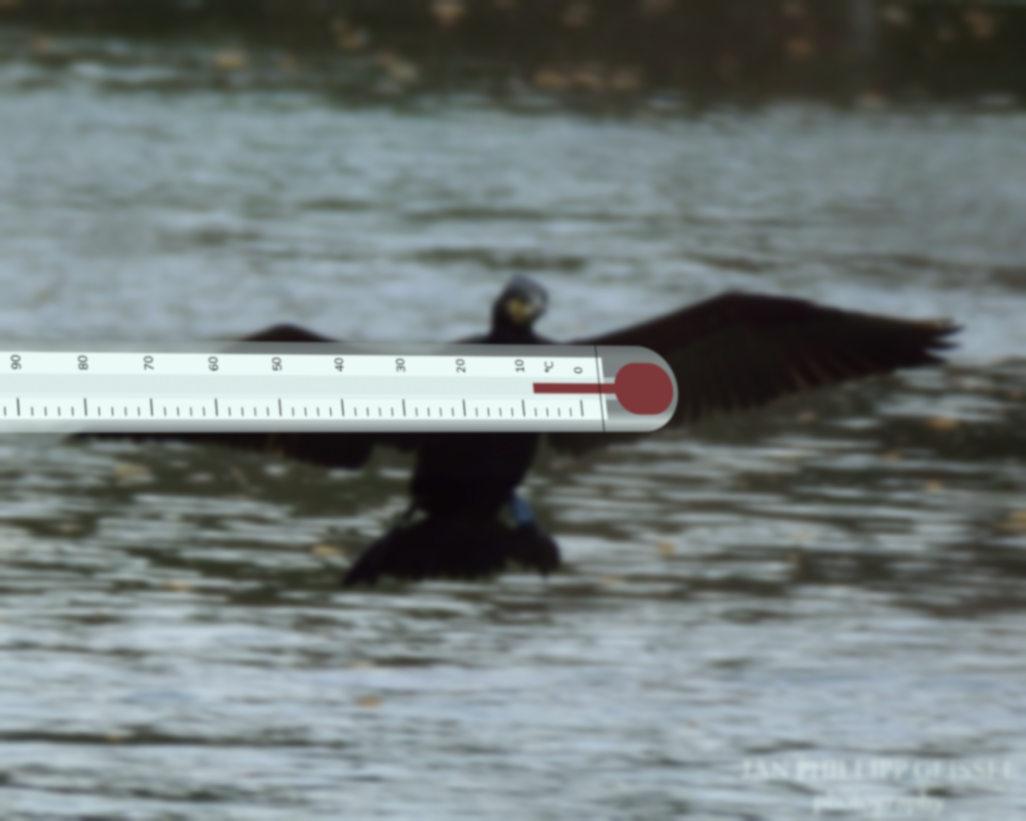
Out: 8
